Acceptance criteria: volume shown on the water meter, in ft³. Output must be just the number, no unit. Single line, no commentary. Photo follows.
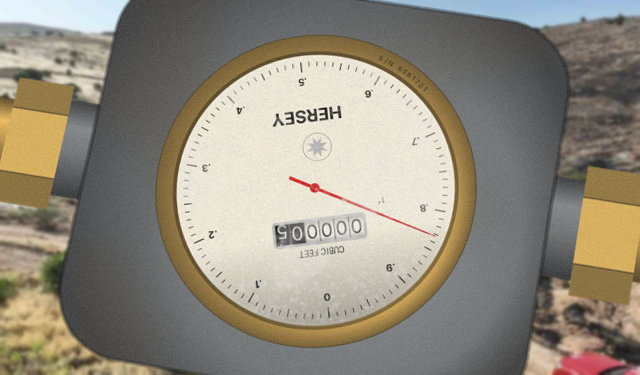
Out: 4.83
